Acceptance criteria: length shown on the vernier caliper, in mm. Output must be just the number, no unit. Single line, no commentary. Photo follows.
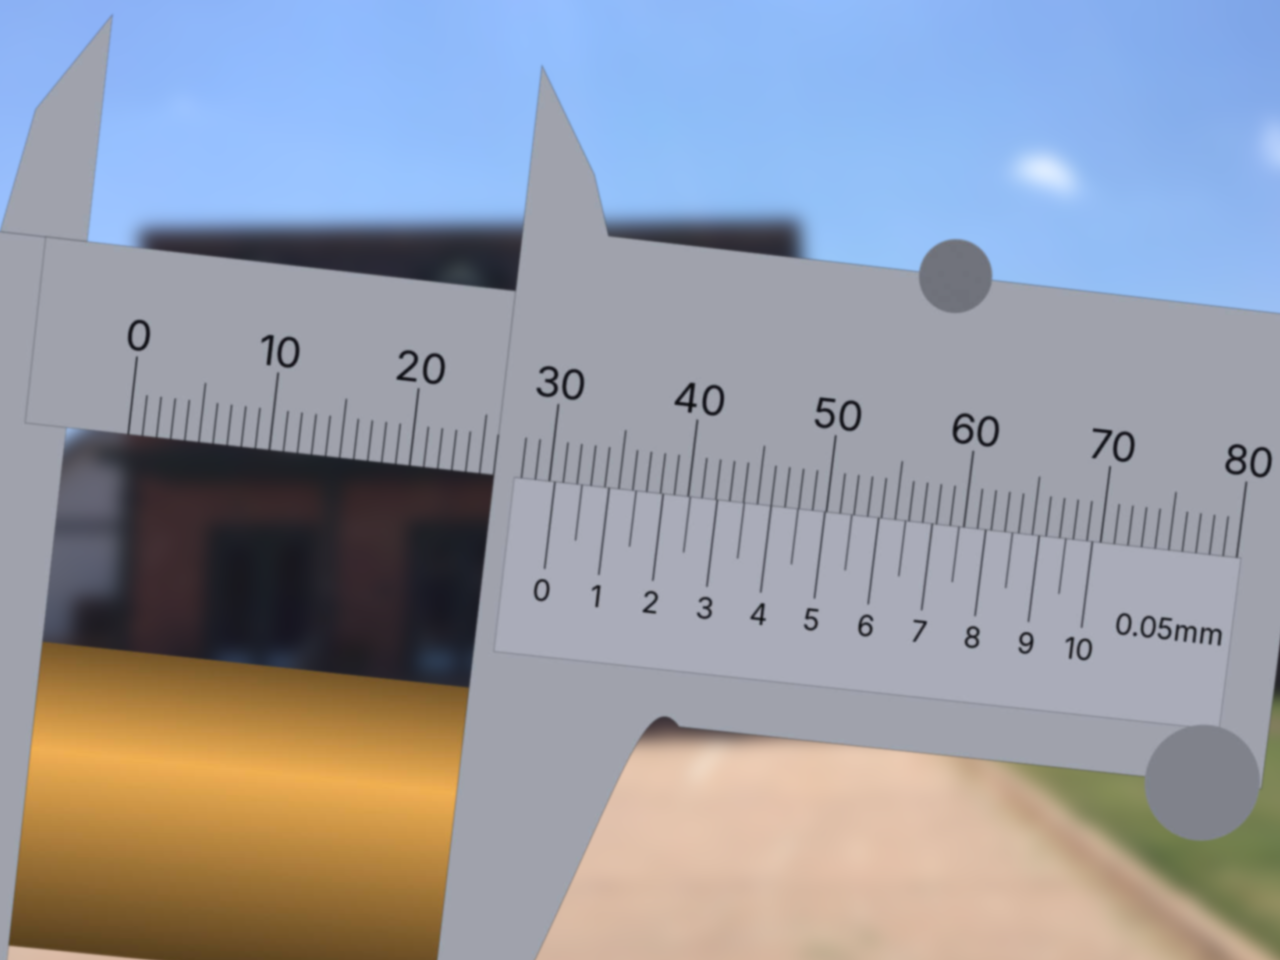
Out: 30.4
